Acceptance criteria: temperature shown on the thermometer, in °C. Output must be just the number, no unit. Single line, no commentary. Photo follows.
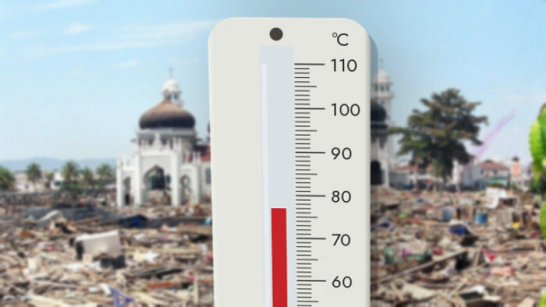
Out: 77
